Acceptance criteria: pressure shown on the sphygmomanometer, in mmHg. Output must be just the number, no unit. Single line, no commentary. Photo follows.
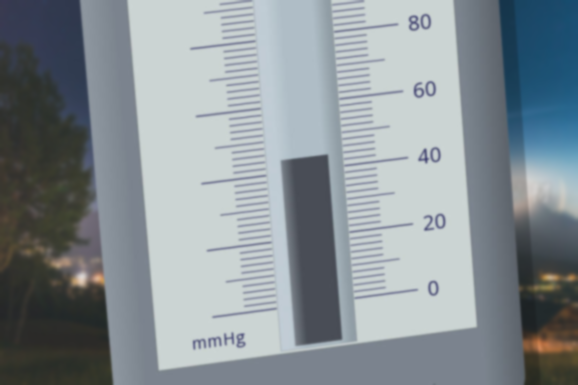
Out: 44
